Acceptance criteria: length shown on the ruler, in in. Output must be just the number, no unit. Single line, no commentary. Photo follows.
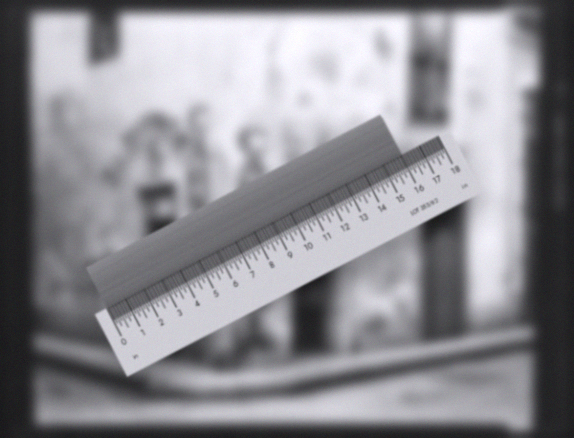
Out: 16
